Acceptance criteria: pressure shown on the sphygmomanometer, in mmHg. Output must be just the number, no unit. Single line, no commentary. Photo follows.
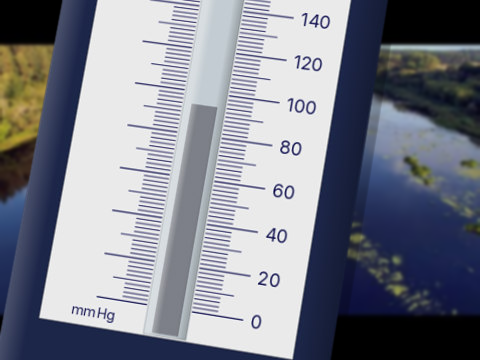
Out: 94
